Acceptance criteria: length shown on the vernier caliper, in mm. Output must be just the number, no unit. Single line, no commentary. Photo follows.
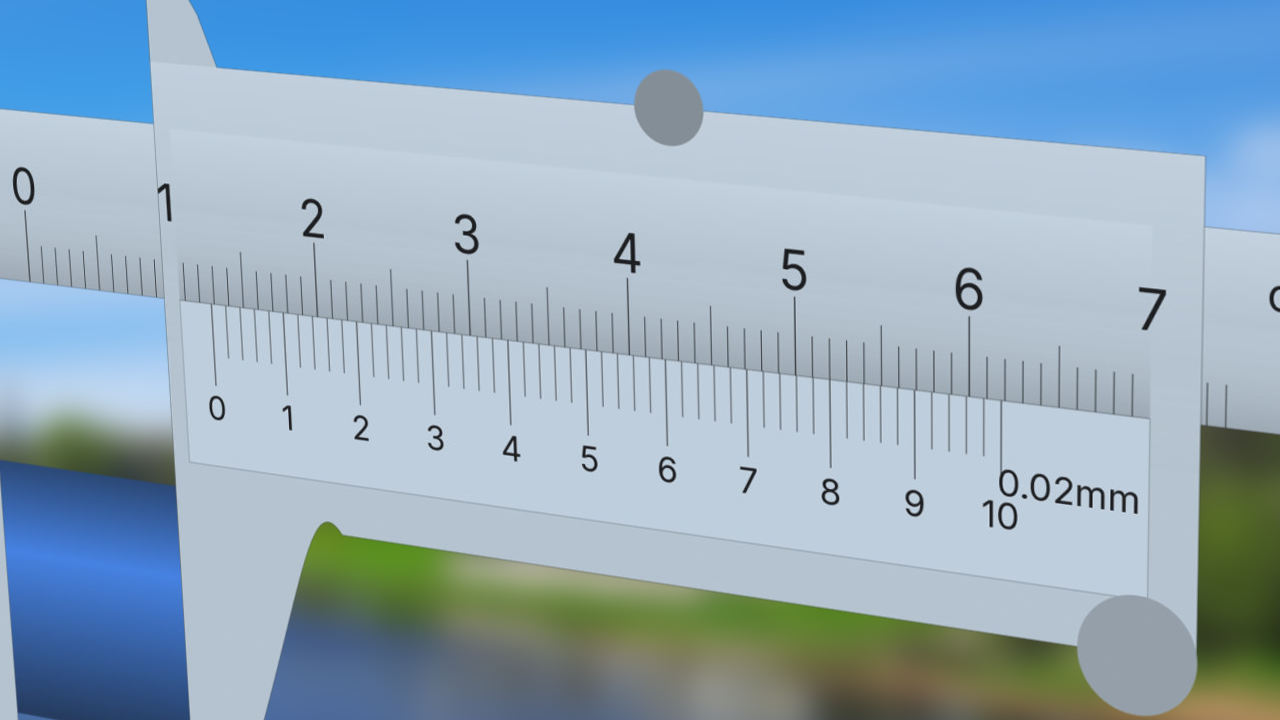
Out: 12.8
